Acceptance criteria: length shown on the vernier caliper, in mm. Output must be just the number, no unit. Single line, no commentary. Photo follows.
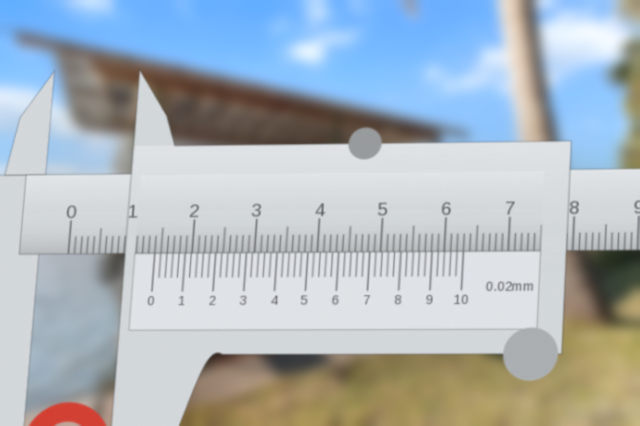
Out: 14.0
